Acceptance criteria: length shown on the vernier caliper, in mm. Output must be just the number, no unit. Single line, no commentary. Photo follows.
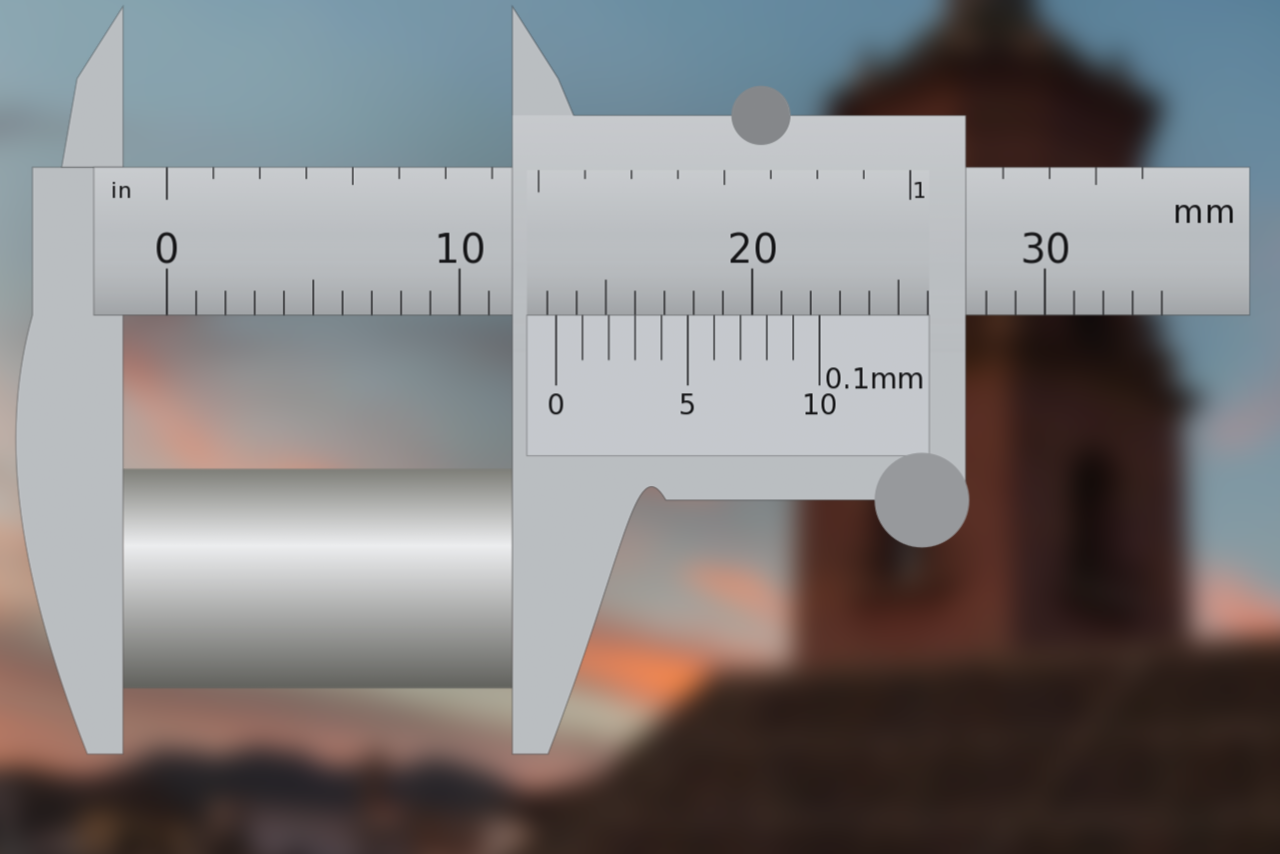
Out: 13.3
